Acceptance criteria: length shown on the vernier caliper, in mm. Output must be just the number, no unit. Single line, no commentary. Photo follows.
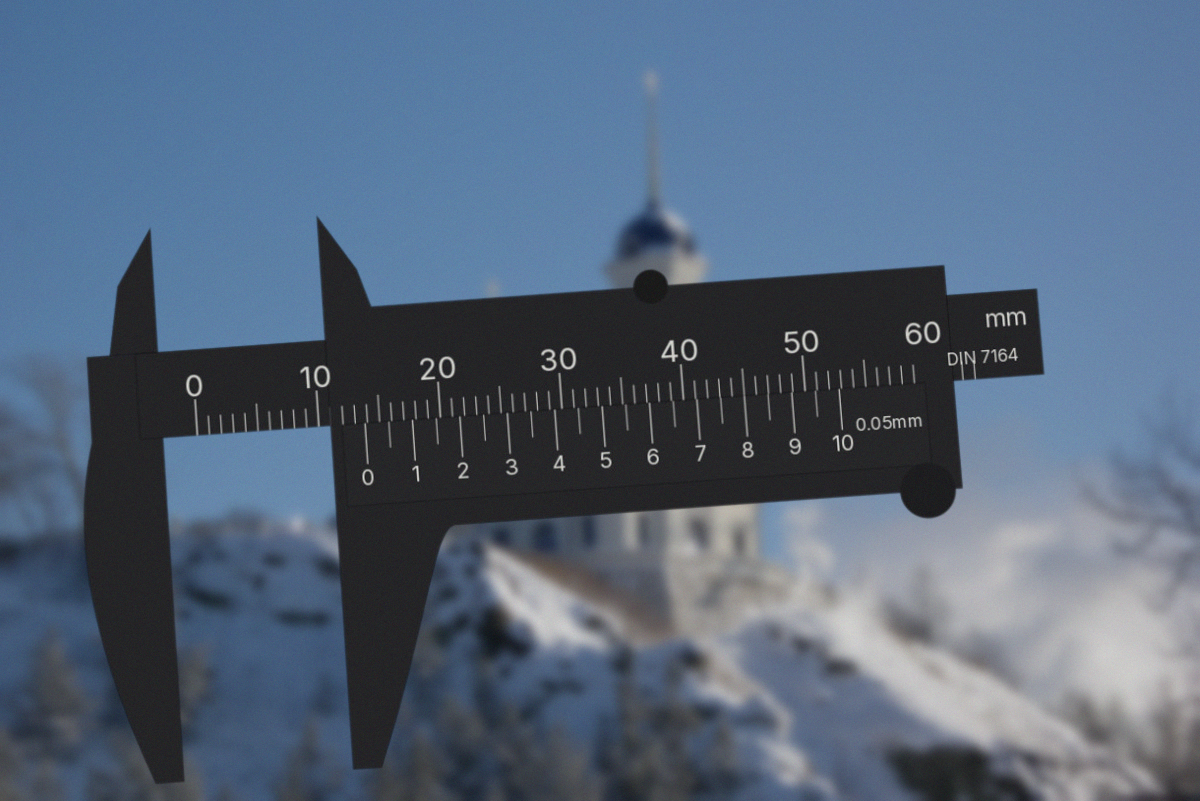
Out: 13.8
